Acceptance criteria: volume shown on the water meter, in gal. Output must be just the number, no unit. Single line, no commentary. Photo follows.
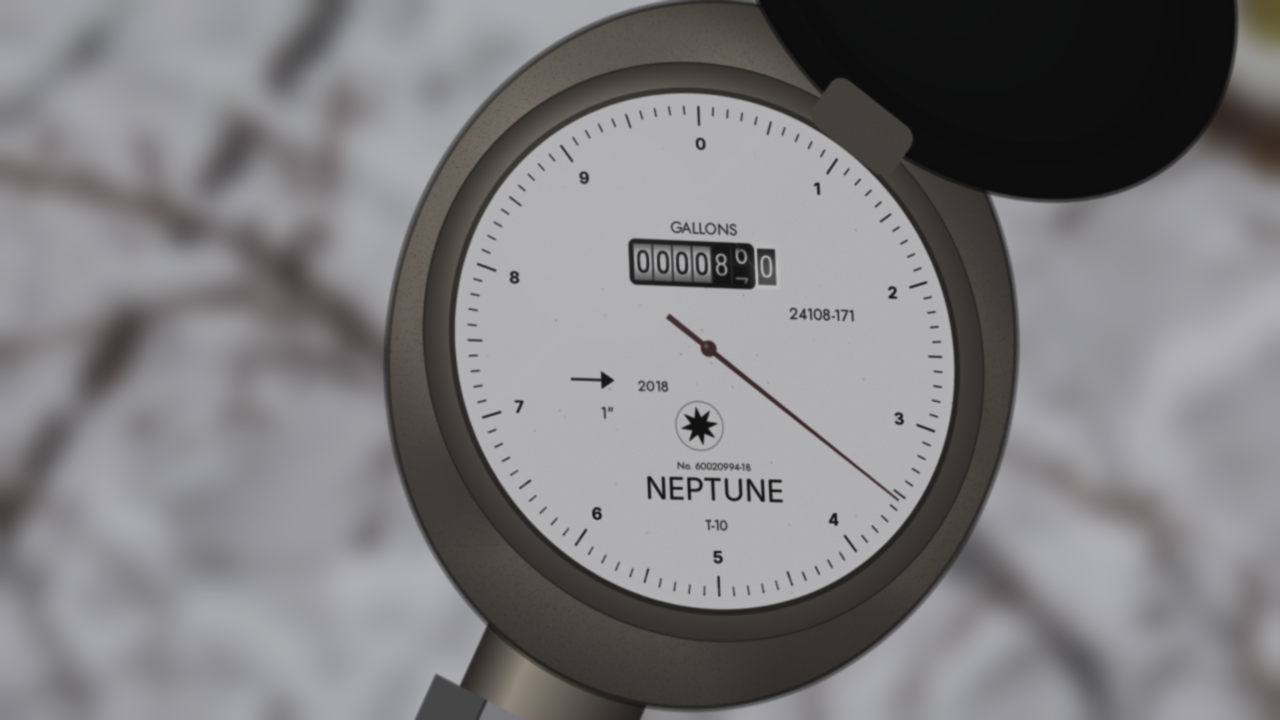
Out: 863.5
